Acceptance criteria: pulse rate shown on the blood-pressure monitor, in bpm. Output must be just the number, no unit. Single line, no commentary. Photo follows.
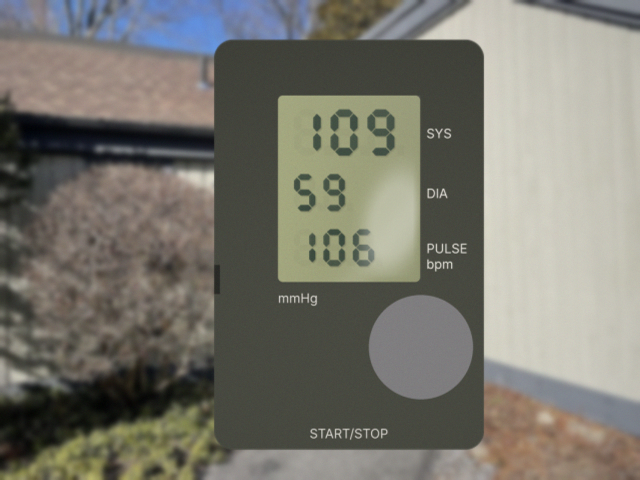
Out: 106
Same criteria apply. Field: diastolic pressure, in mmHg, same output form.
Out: 59
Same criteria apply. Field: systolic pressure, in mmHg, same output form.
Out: 109
